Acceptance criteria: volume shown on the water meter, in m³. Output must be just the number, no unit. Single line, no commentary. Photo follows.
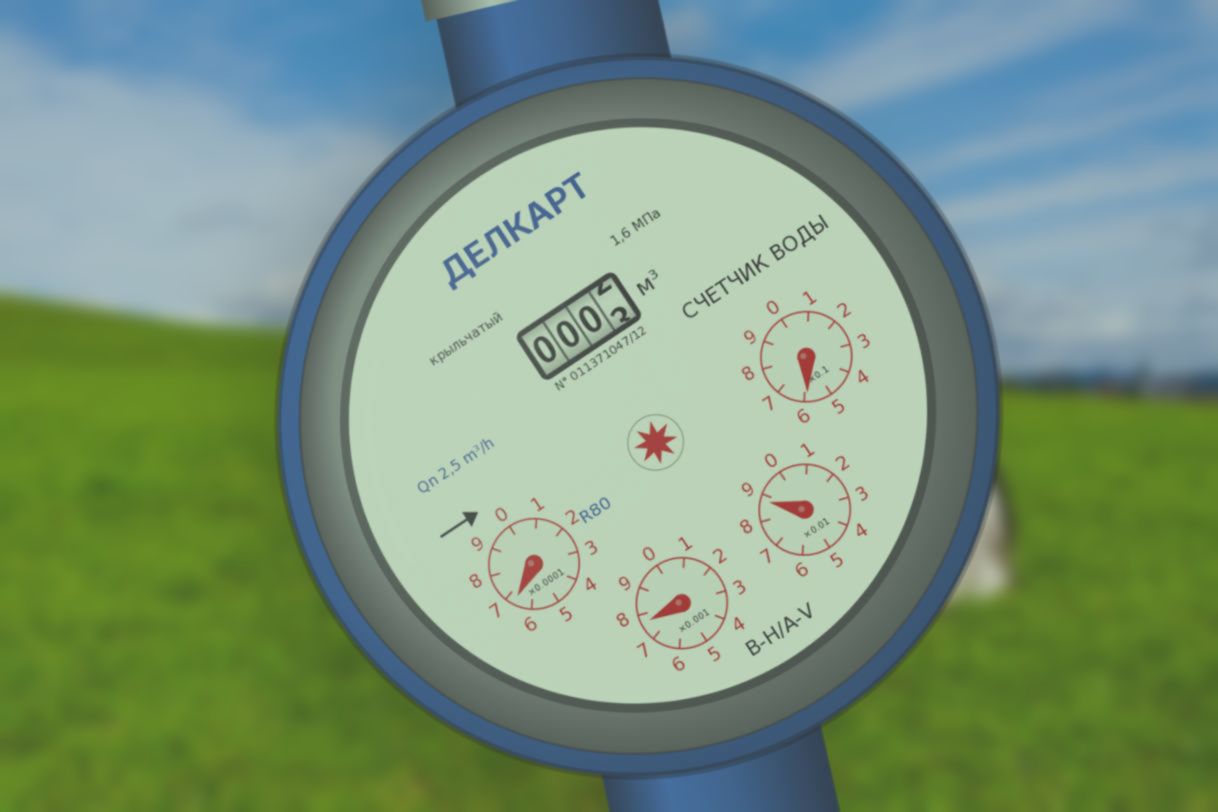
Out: 2.5876
